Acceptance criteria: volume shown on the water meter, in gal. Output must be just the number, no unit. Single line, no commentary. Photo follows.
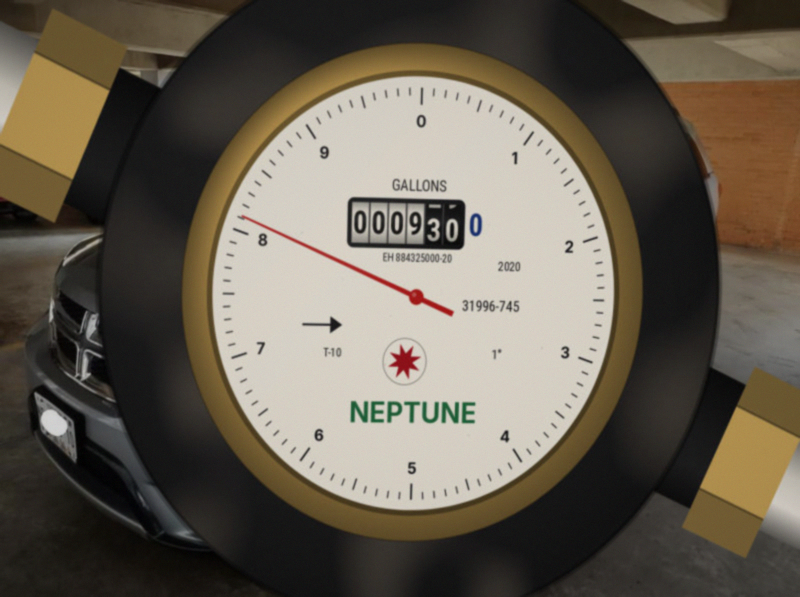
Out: 9298.1
